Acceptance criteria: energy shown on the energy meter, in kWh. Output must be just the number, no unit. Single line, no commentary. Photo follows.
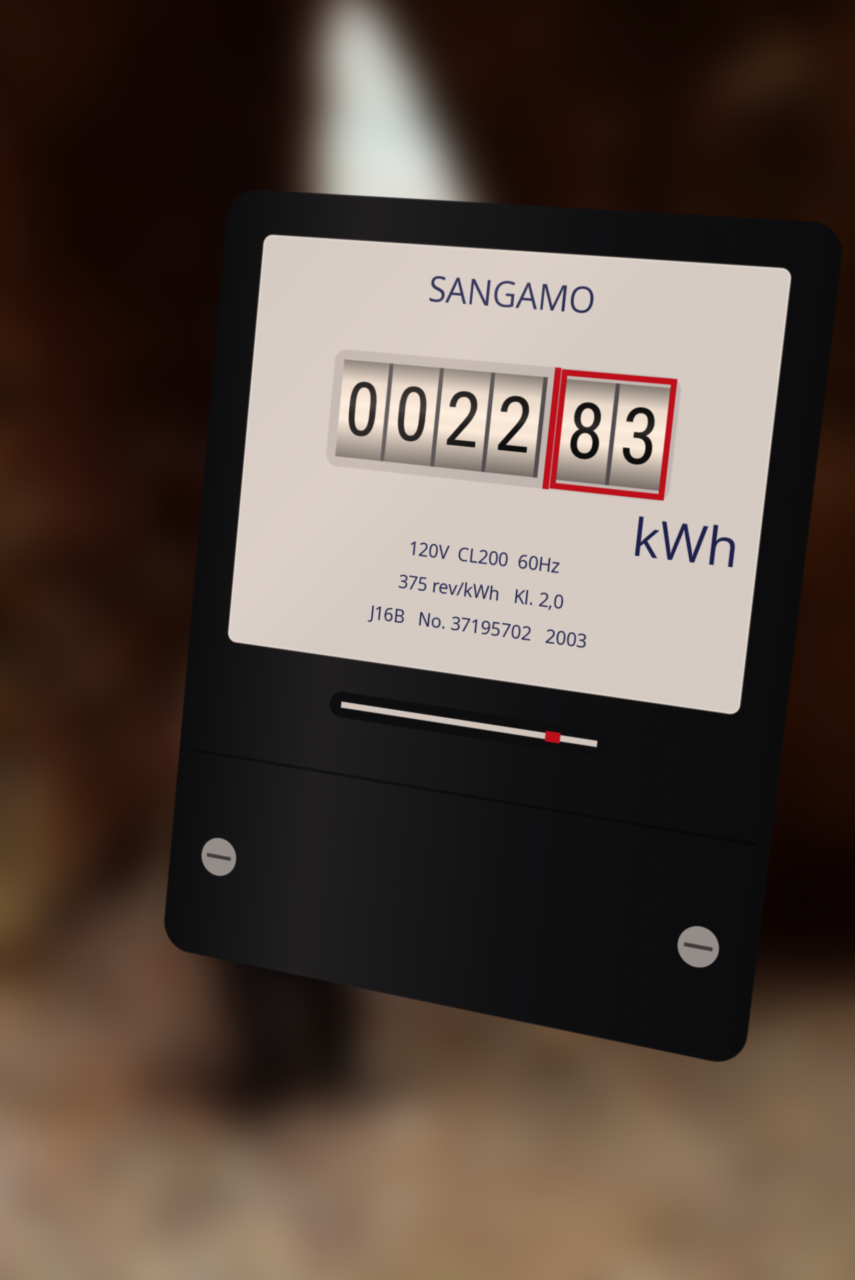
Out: 22.83
